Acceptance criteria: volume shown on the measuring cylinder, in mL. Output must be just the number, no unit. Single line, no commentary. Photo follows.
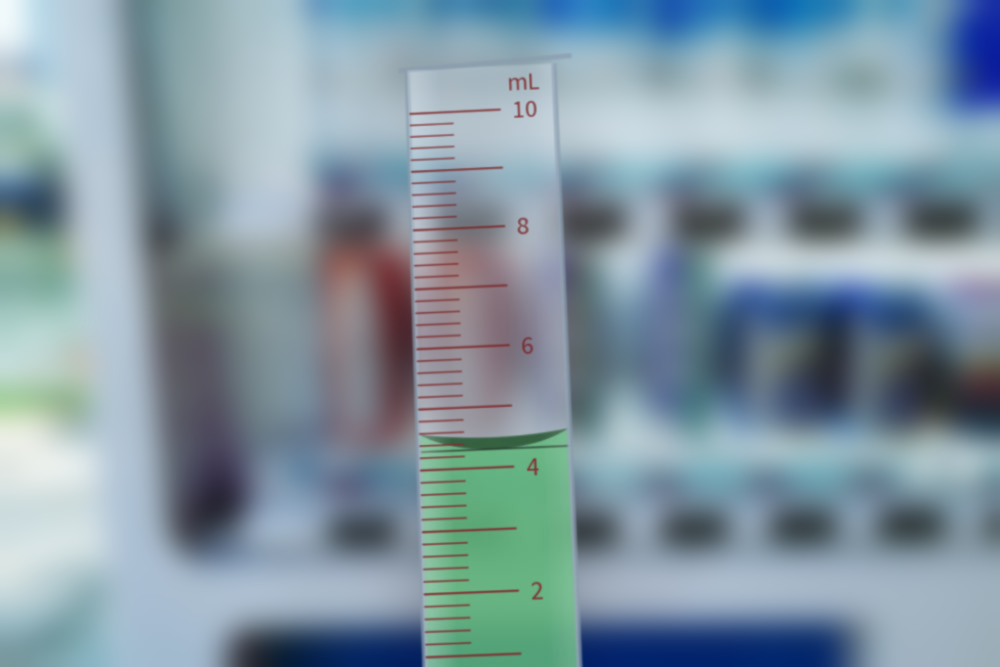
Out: 4.3
